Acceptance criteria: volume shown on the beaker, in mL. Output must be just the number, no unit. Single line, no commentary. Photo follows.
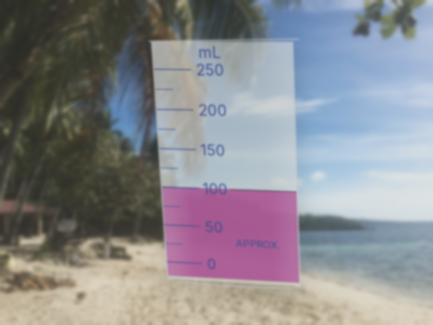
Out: 100
